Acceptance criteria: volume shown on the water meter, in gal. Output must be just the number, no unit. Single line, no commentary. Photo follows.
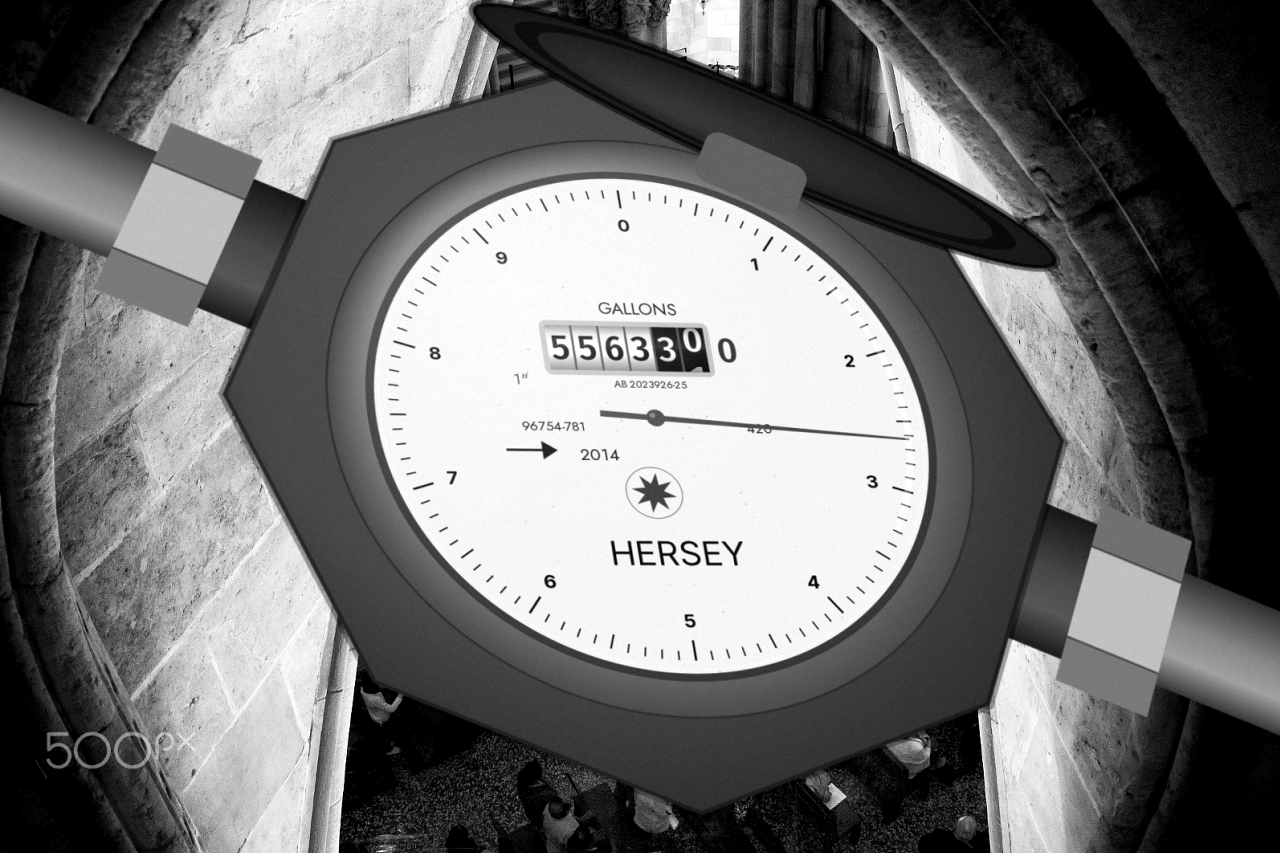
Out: 5563302.6
